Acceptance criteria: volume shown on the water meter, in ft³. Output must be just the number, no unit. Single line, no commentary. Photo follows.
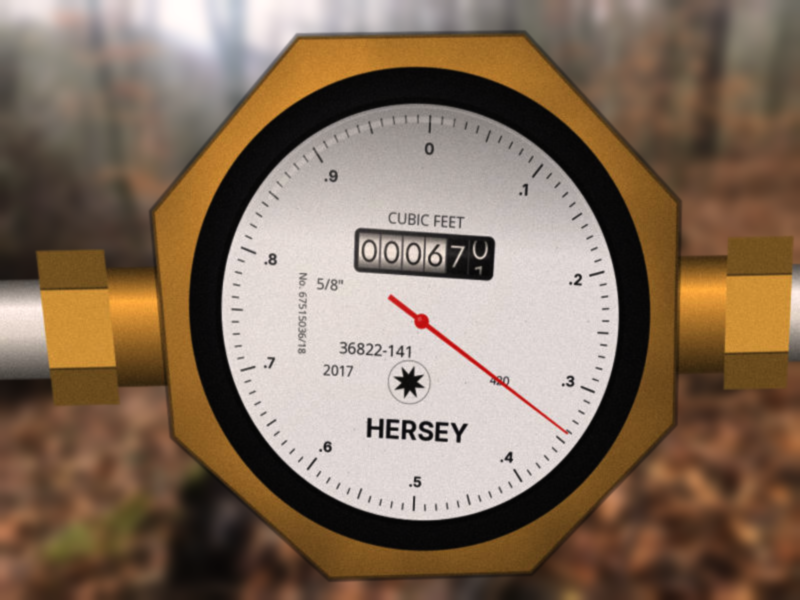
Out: 670.34
